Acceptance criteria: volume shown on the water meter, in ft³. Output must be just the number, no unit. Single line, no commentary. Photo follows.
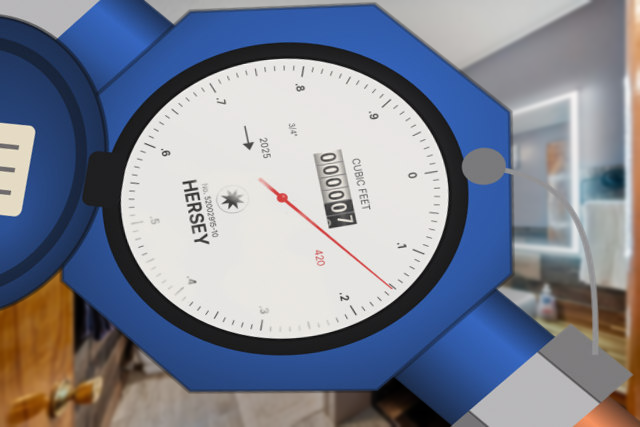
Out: 7.15
